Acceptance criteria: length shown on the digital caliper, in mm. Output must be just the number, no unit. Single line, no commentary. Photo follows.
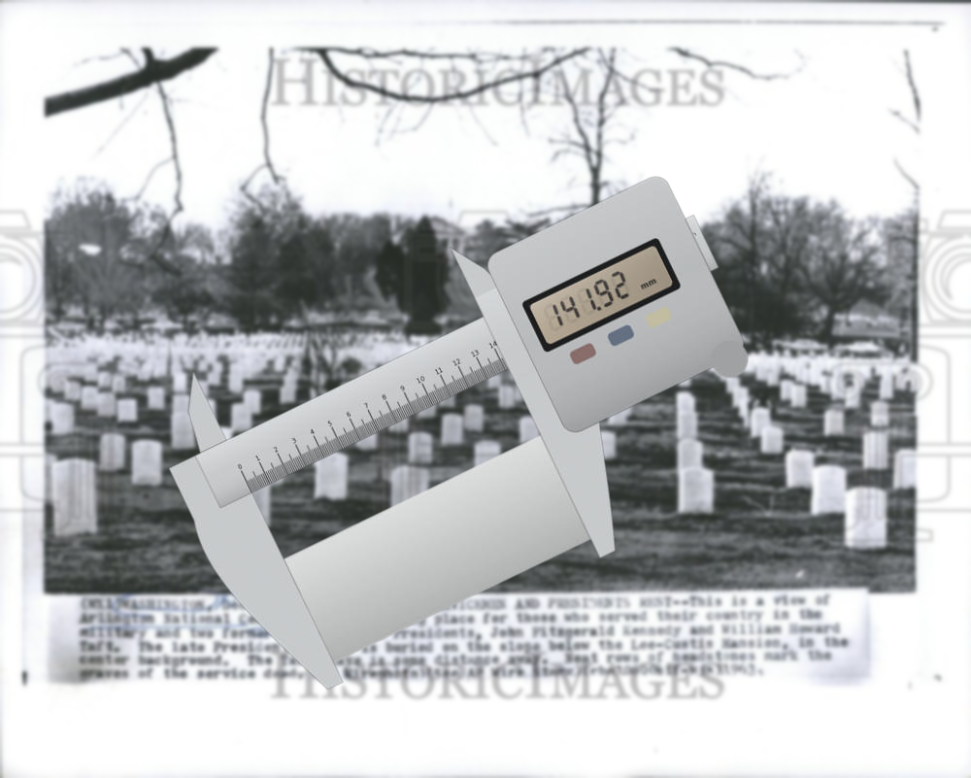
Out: 141.92
